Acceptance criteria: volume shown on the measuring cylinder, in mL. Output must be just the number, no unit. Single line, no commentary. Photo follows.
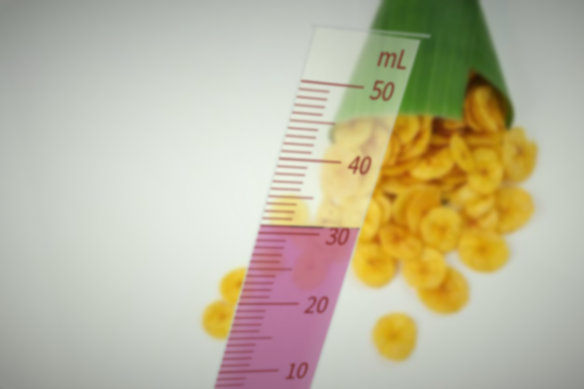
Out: 31
